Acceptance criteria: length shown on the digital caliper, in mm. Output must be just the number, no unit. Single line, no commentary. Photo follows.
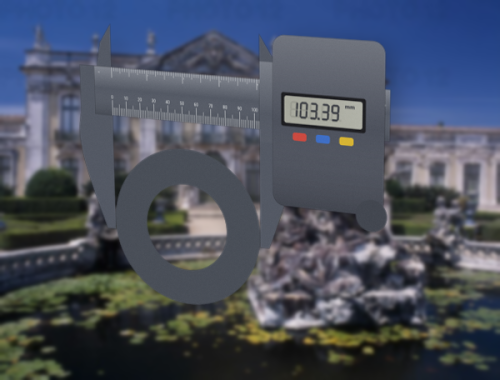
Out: 103.39
